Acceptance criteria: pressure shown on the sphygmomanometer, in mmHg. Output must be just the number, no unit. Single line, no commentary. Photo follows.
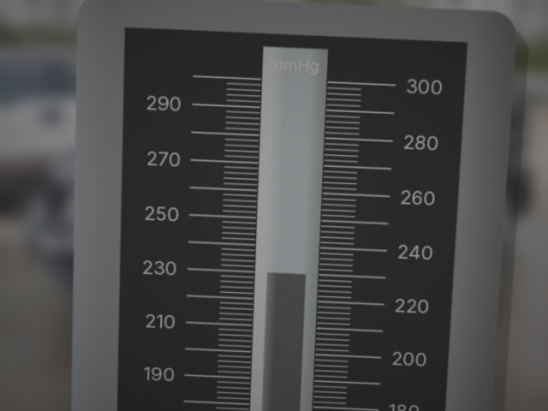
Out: 230
